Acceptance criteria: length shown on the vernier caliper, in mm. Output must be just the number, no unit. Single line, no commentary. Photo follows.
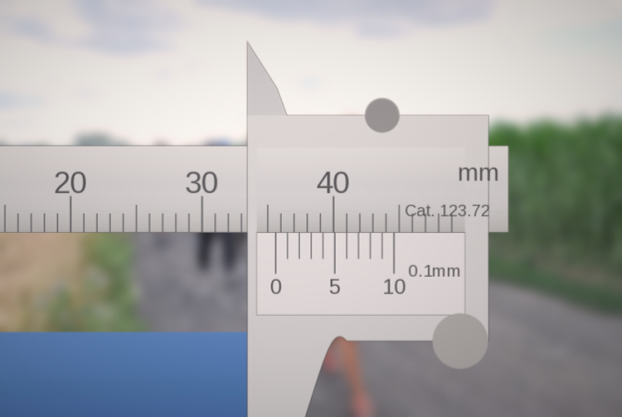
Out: 35.6
